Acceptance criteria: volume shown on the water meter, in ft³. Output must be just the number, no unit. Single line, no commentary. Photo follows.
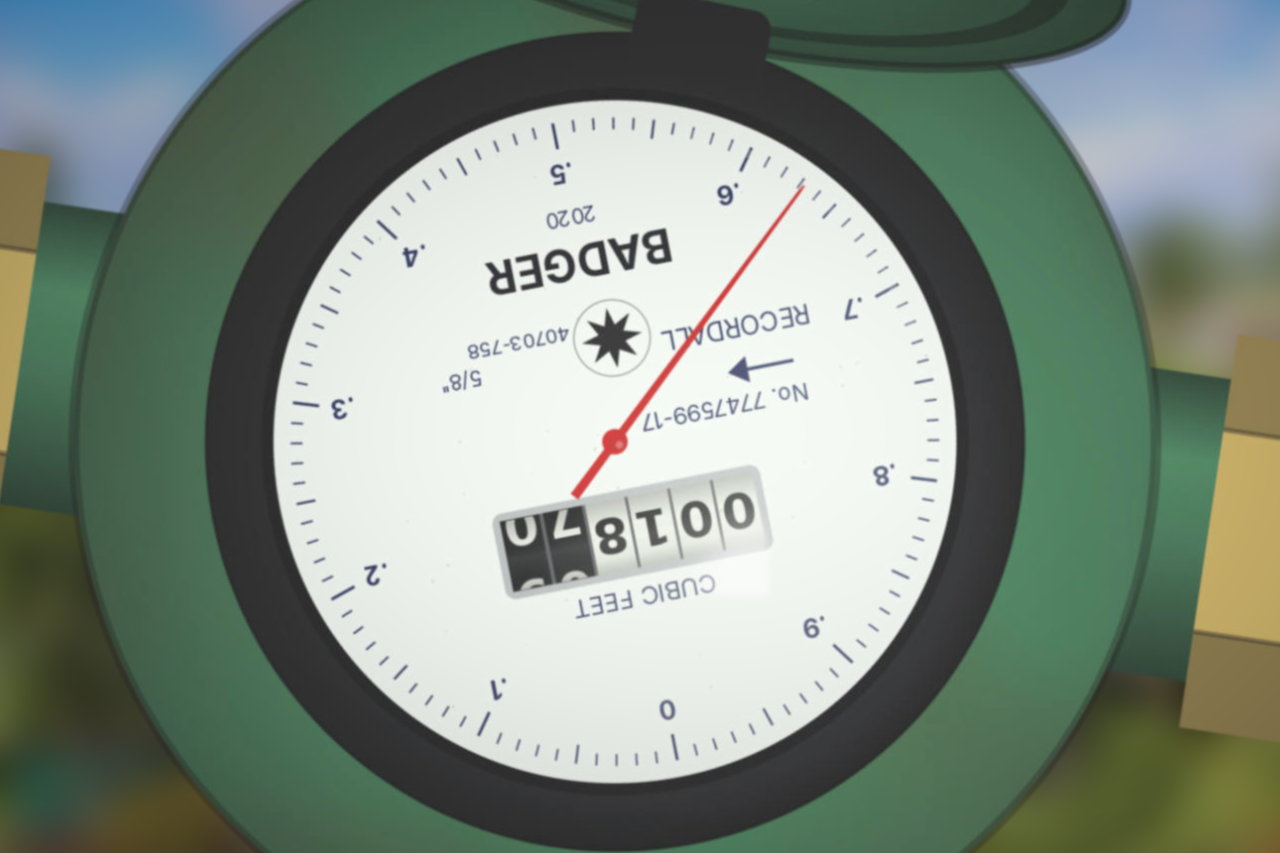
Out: 1869.63
